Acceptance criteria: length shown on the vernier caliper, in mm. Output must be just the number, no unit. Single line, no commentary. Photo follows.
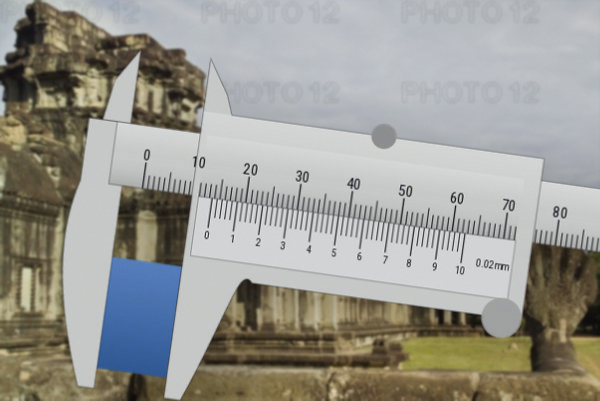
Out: 13.5
